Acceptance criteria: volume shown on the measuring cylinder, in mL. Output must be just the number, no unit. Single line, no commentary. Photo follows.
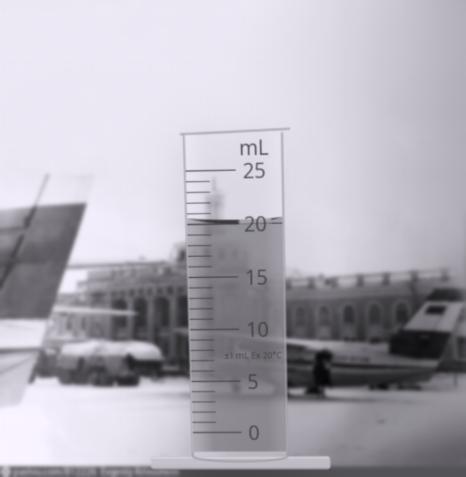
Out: 20
